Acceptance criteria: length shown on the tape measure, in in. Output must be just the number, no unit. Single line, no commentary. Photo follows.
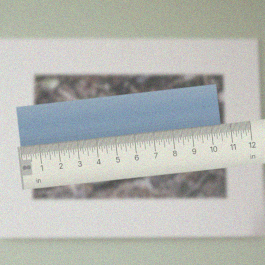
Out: 10.5
